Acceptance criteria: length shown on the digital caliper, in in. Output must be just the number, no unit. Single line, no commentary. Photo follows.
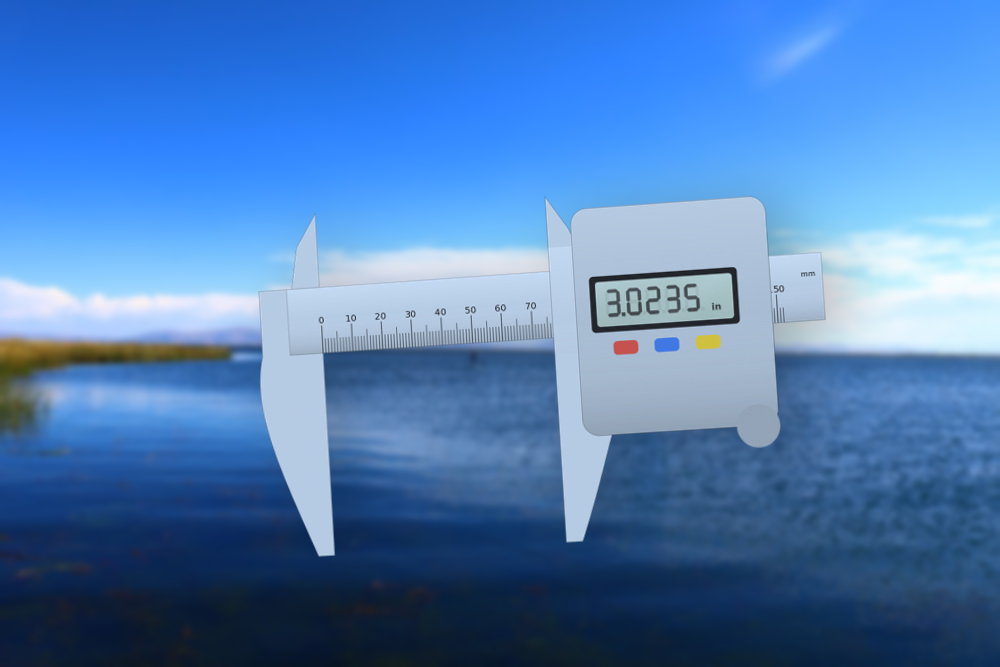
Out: 3.0235
